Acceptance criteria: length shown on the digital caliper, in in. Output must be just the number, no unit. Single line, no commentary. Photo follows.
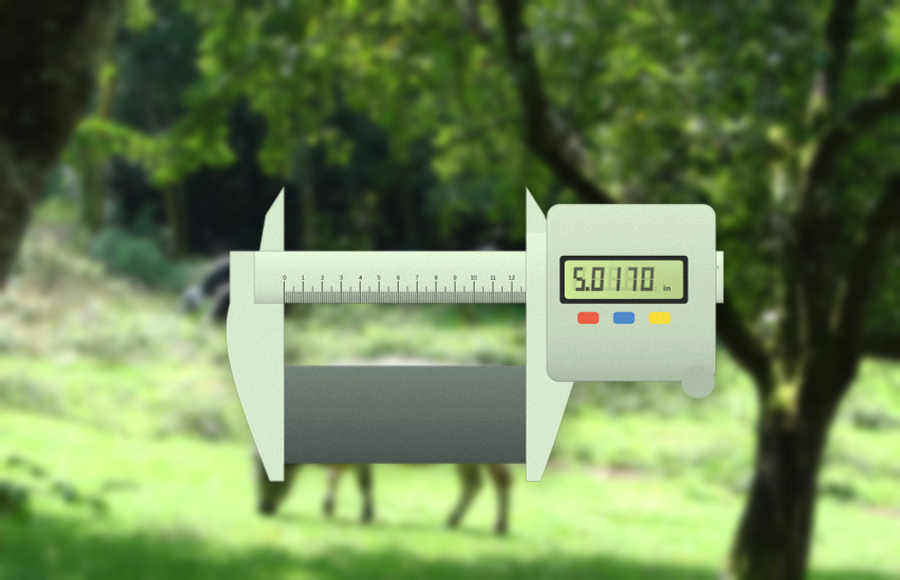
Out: 5.0170
